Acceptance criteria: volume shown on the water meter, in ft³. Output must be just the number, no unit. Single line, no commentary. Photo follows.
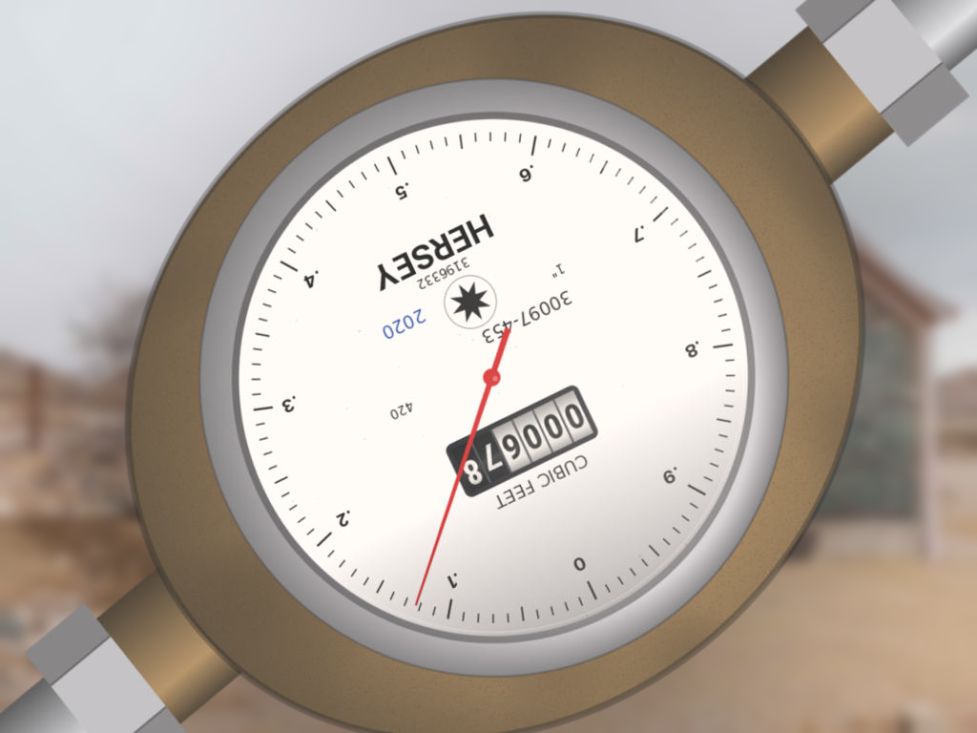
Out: 678.12
